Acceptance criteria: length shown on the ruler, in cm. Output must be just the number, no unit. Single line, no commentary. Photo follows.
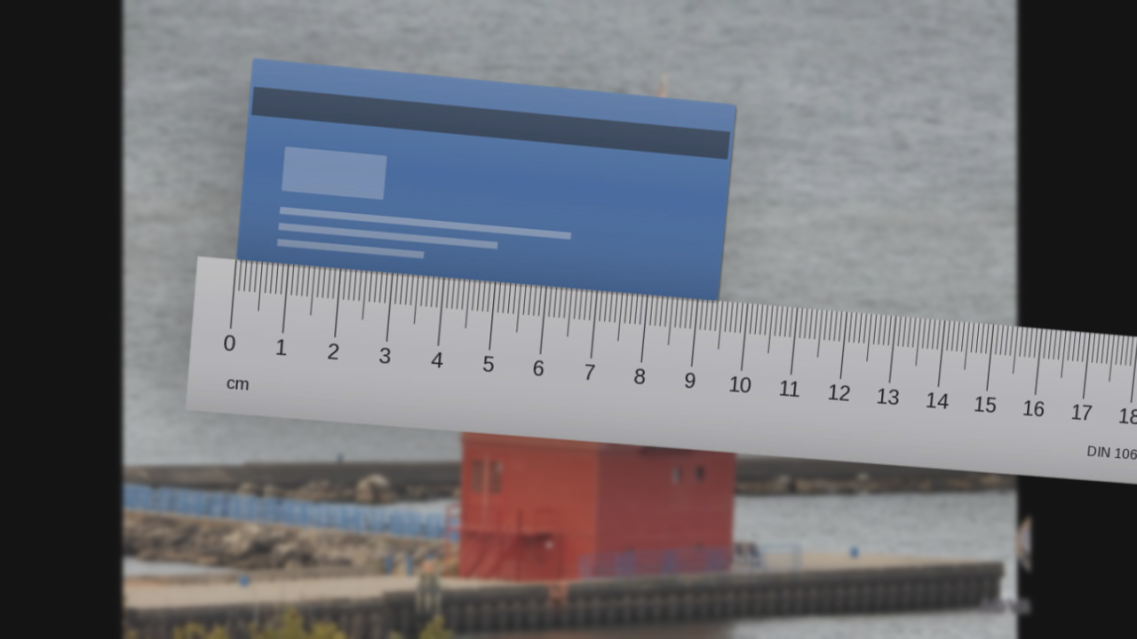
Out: 9.4
